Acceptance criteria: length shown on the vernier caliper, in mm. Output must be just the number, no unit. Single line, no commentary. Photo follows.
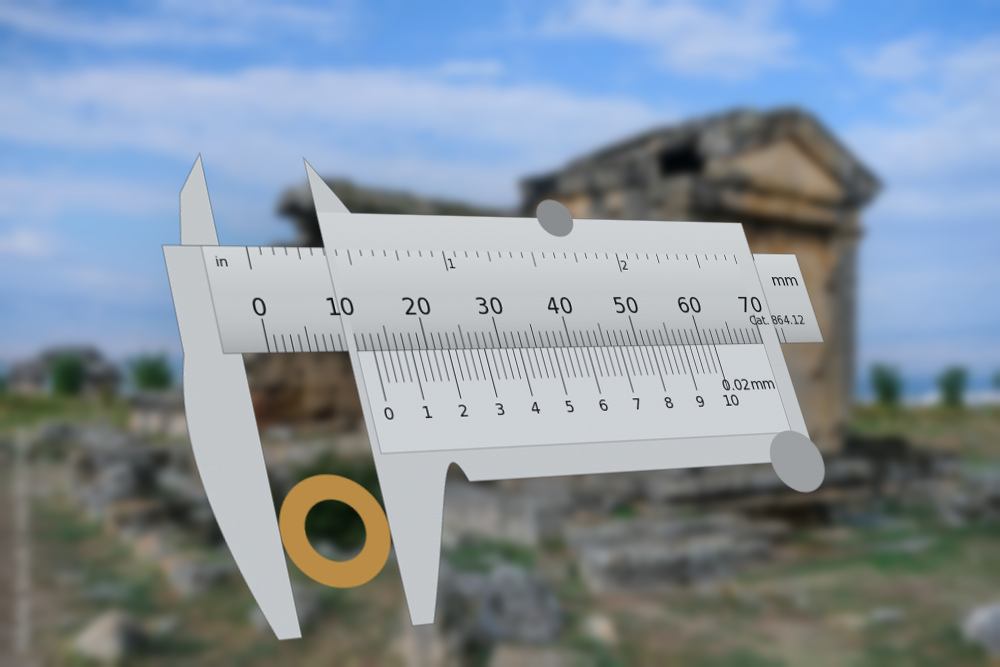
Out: 13.0
